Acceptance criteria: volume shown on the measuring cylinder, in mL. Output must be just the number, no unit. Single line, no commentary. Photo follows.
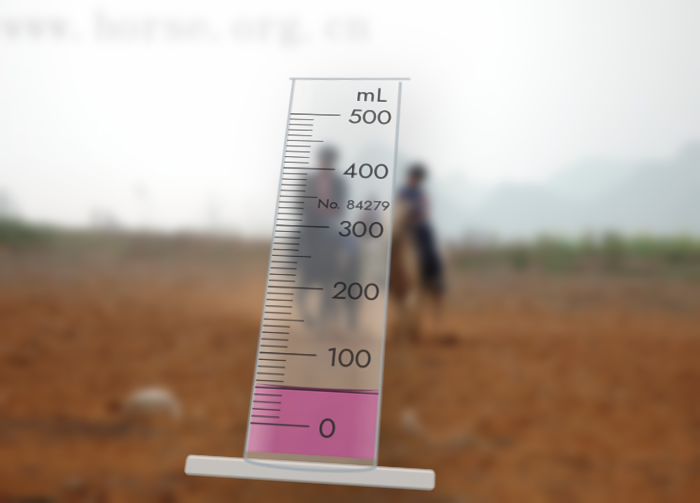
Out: 50
